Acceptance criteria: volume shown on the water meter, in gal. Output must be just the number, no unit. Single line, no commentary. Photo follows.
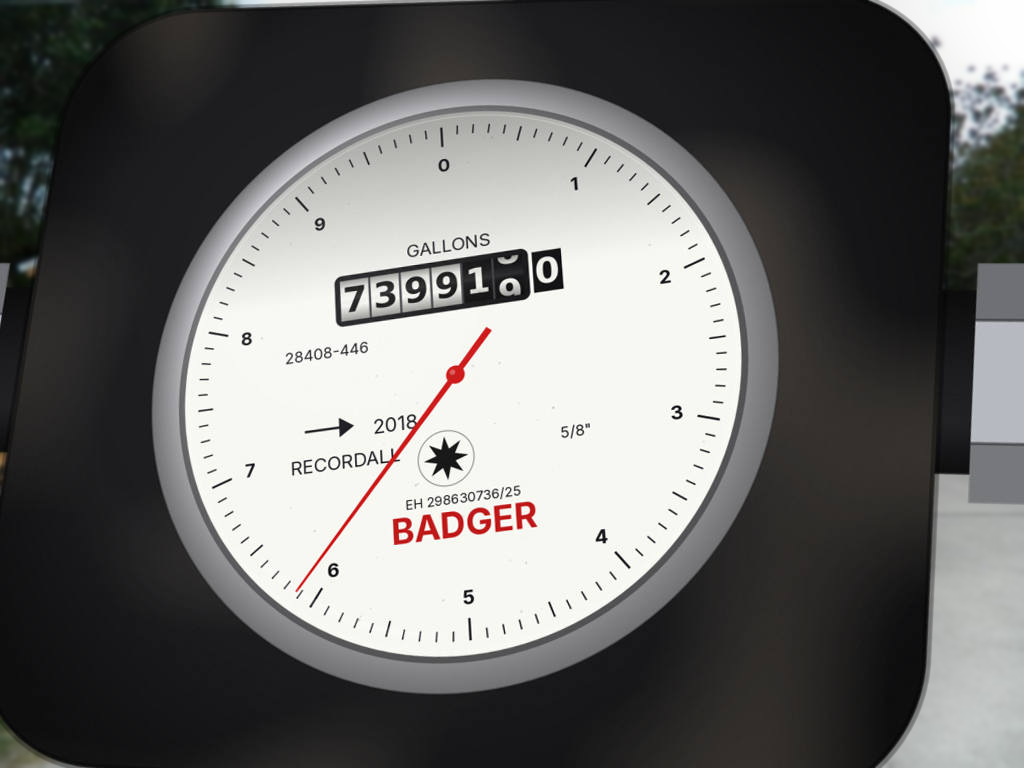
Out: 7399186.1
